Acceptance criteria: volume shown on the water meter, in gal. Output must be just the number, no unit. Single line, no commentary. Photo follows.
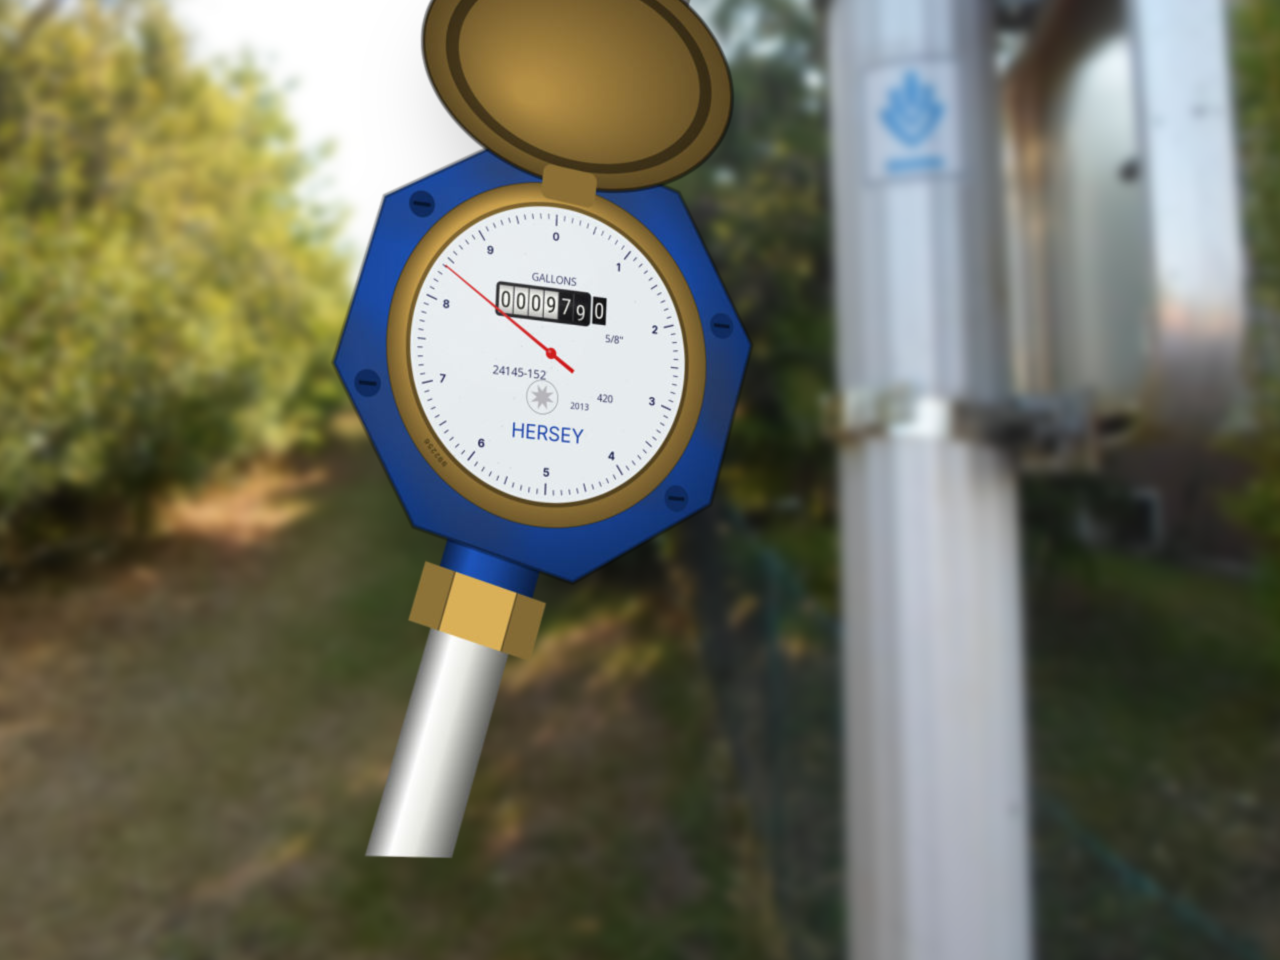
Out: 9788.4
